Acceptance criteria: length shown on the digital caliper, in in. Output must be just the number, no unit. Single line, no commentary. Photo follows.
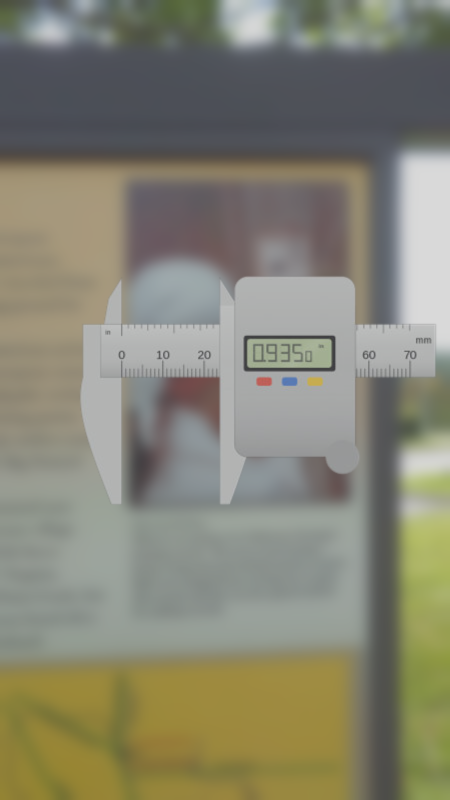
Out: 0.9350
